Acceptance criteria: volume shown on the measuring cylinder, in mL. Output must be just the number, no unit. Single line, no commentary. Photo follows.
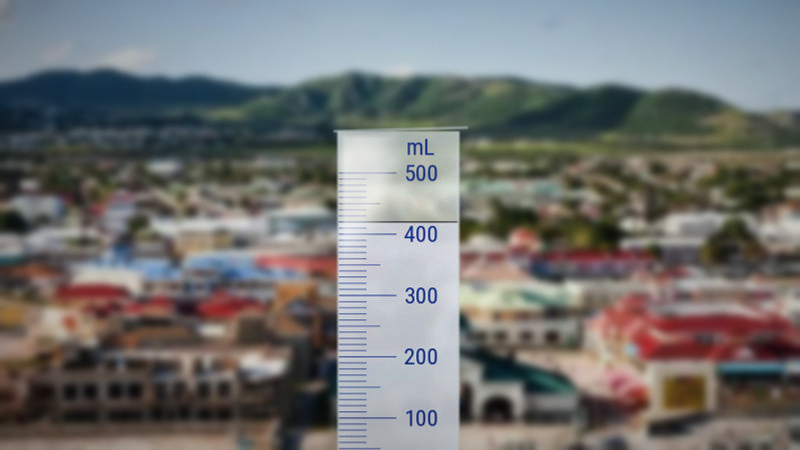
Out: 420
